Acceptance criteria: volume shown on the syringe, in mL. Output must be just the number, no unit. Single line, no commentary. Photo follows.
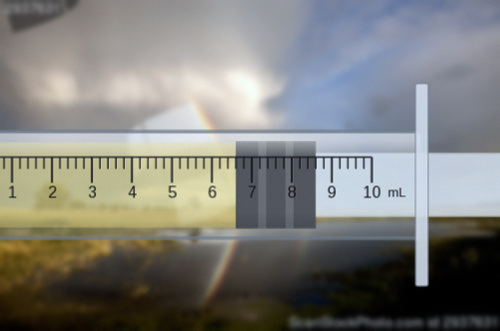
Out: 6.6
